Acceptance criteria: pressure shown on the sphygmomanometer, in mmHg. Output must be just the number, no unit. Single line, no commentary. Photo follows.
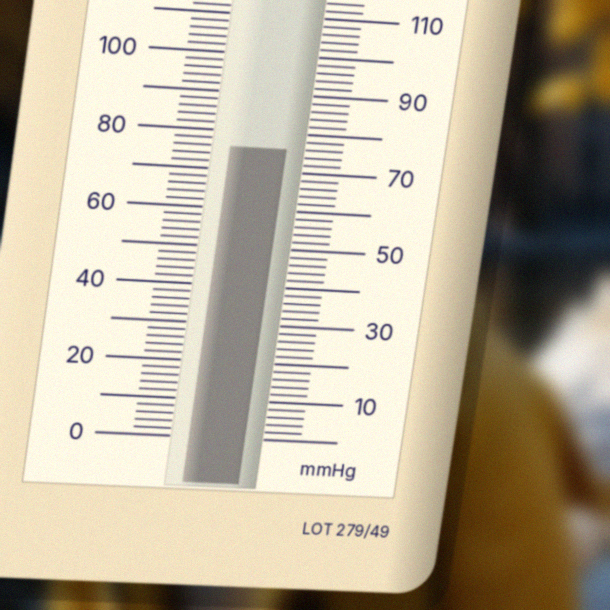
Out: 76
